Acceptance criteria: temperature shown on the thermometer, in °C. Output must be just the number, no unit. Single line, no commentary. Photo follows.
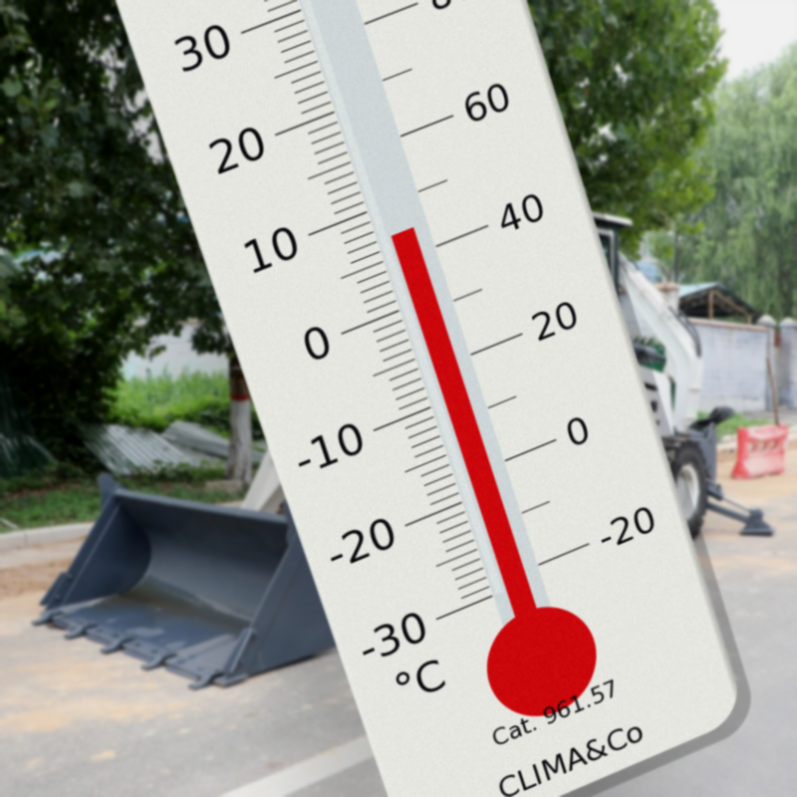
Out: 7
